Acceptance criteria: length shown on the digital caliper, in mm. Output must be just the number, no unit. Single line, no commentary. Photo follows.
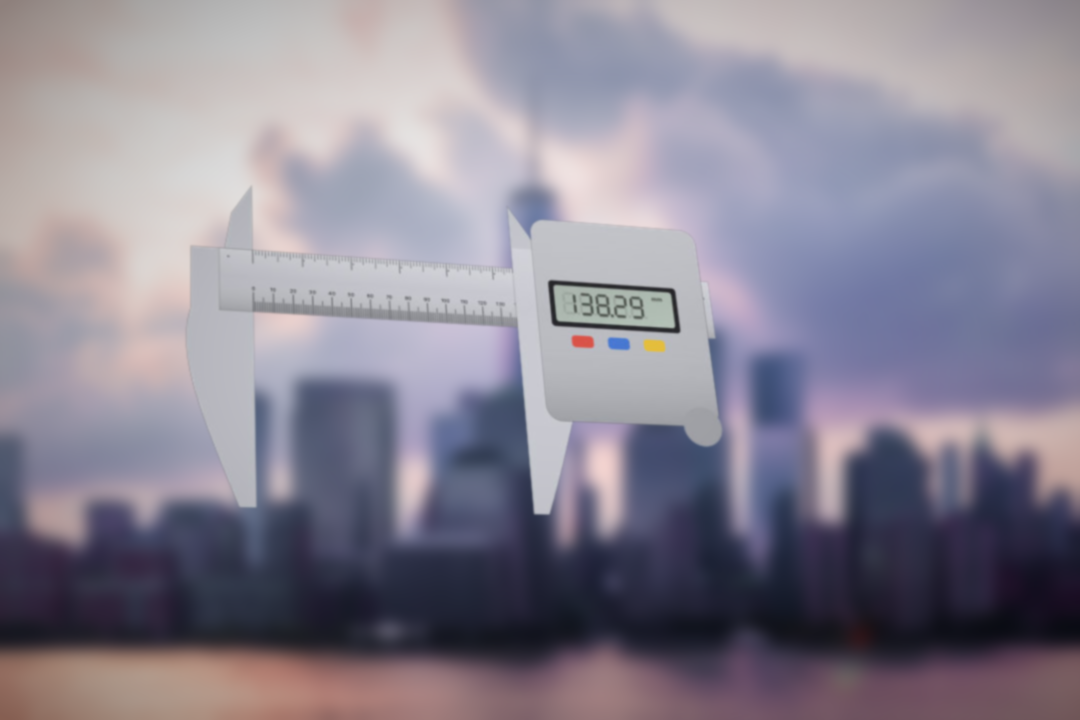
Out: 138.29
